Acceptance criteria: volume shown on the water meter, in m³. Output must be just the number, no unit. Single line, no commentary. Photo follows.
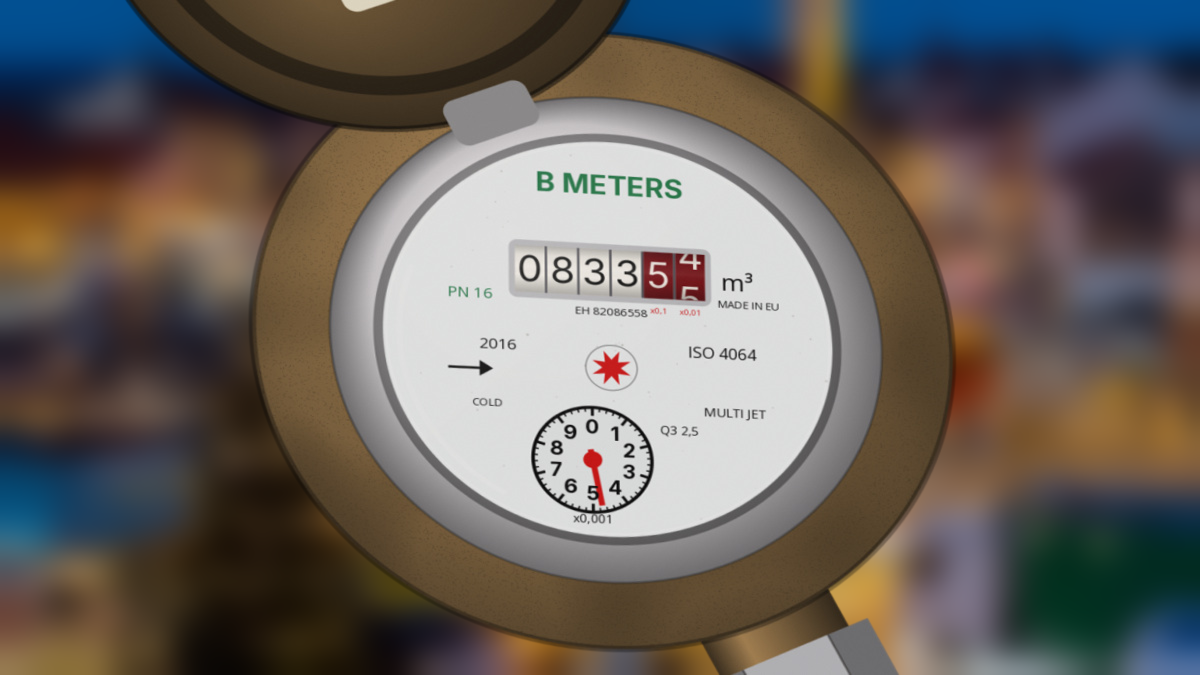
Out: 833.544
